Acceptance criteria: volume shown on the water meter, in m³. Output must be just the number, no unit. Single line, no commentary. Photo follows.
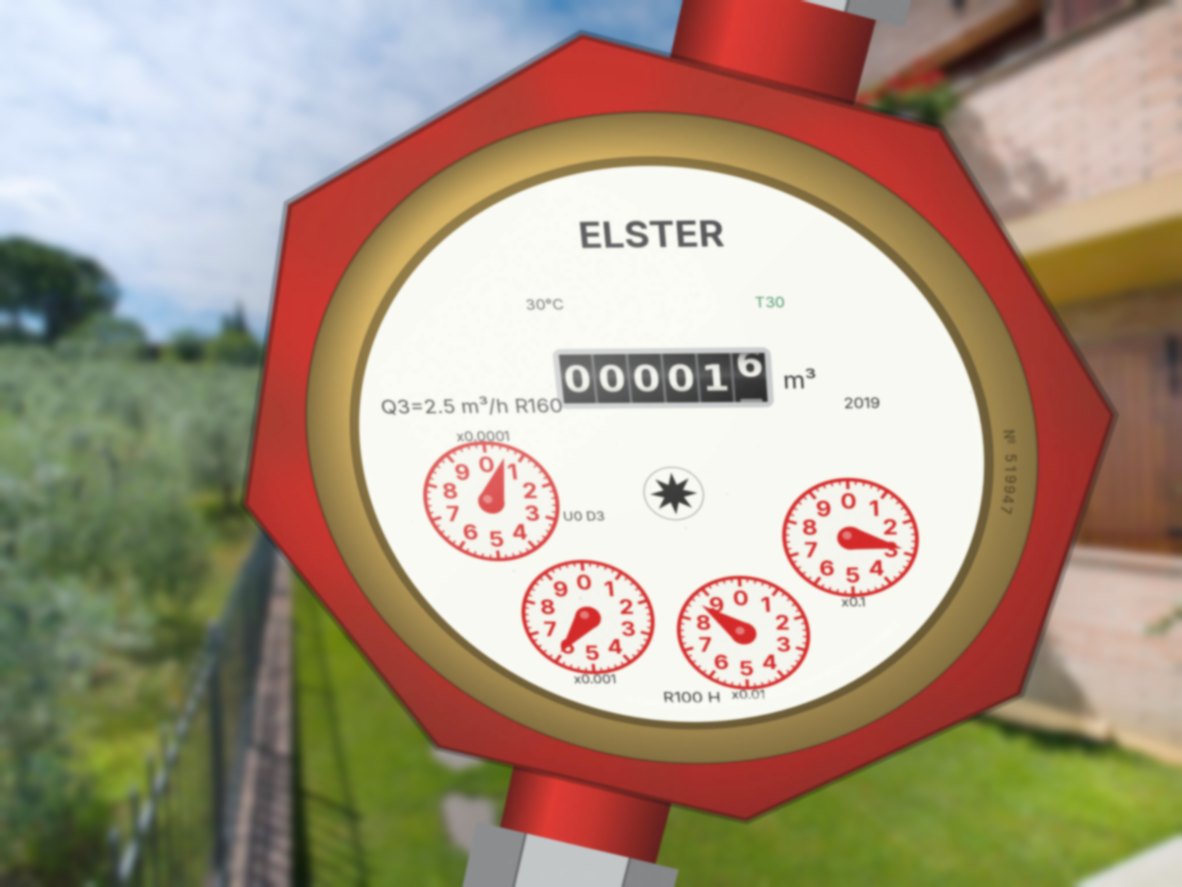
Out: 16.2860
